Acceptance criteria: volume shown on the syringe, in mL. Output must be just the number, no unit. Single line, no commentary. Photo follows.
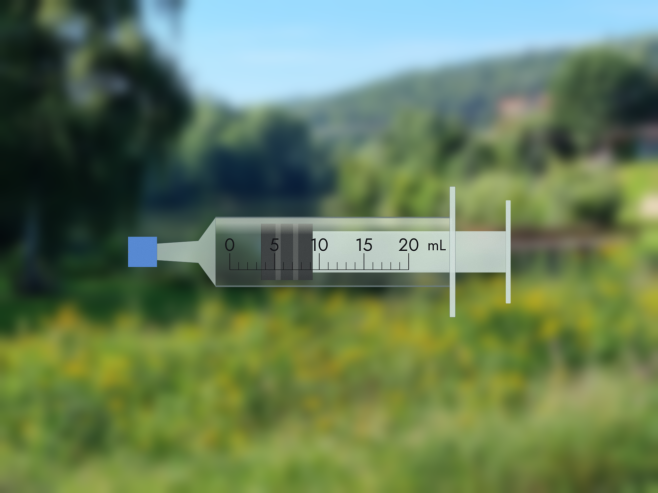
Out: 3.5
